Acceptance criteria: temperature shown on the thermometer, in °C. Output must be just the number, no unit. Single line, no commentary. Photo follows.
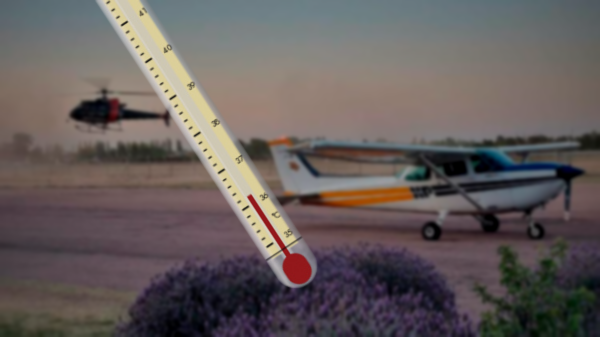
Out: 36.2
